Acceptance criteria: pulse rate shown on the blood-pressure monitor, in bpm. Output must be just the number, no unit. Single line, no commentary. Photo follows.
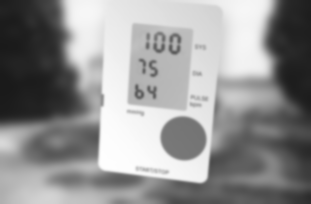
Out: 64
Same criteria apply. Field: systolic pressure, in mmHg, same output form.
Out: 100
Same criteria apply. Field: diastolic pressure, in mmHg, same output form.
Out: 75
